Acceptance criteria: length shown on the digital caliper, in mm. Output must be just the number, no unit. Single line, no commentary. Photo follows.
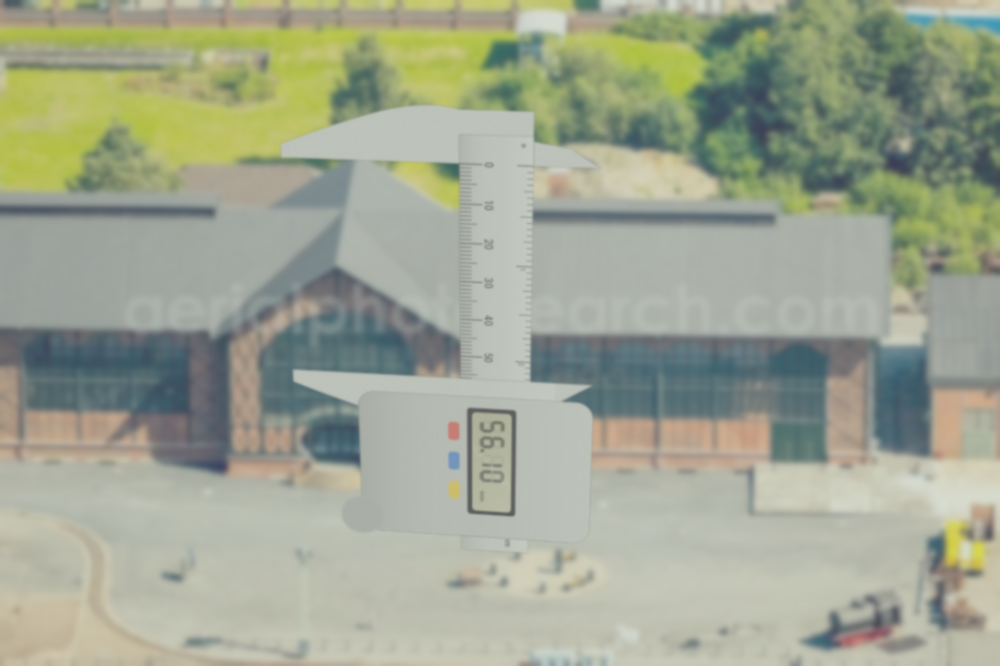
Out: 56.10
